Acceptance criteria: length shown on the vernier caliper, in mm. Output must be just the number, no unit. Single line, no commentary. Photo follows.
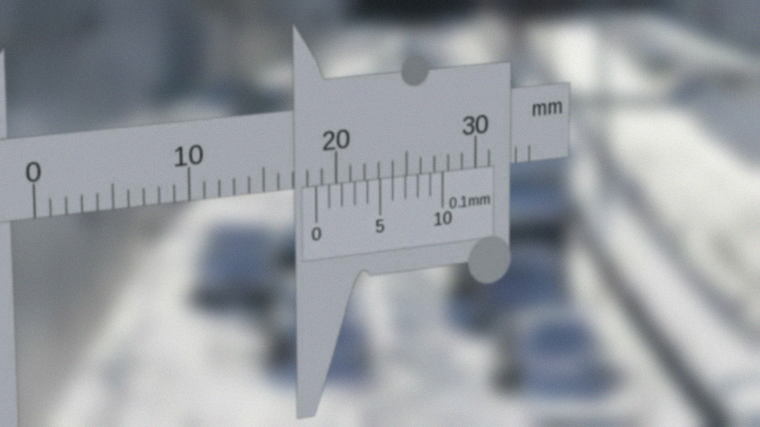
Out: 18.6
